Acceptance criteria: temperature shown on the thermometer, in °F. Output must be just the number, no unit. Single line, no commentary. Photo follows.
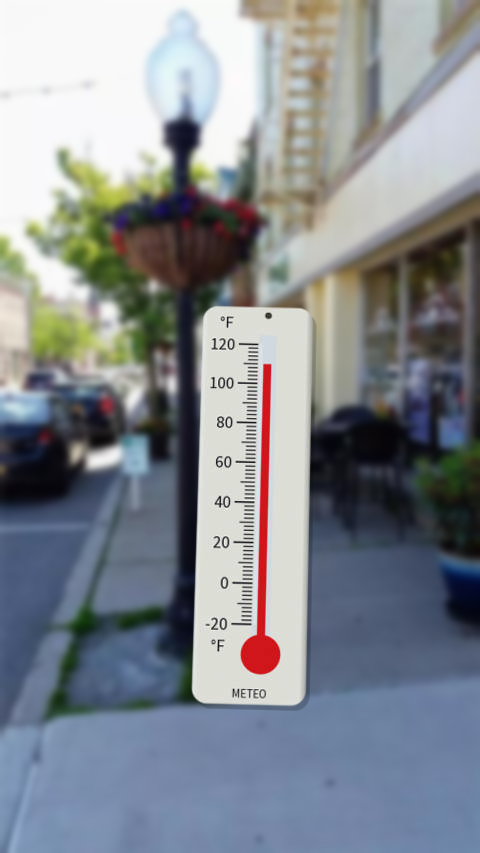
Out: 110
